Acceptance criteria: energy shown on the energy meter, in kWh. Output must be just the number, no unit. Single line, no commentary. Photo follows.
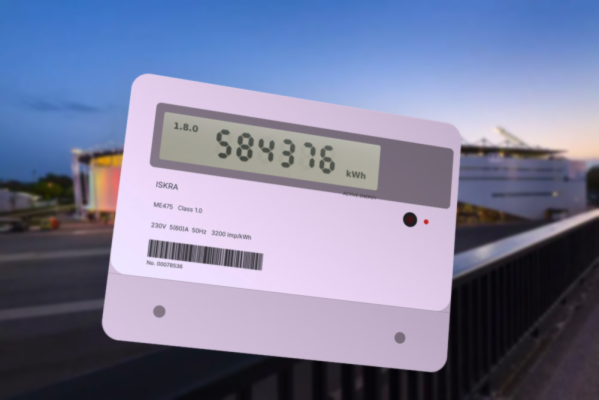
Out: 584376
